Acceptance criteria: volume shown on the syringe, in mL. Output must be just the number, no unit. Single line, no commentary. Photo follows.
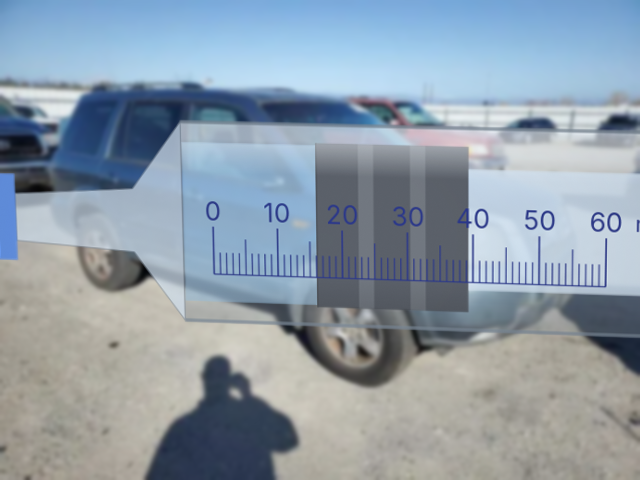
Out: 16
